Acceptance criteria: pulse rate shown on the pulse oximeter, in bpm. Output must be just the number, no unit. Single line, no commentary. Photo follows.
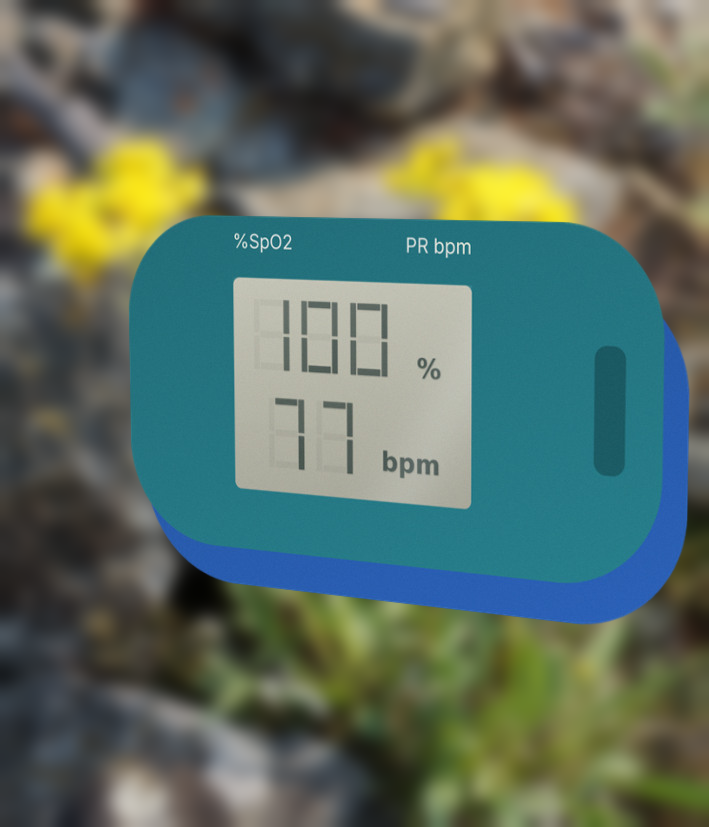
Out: 77
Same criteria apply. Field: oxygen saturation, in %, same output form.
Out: 100
